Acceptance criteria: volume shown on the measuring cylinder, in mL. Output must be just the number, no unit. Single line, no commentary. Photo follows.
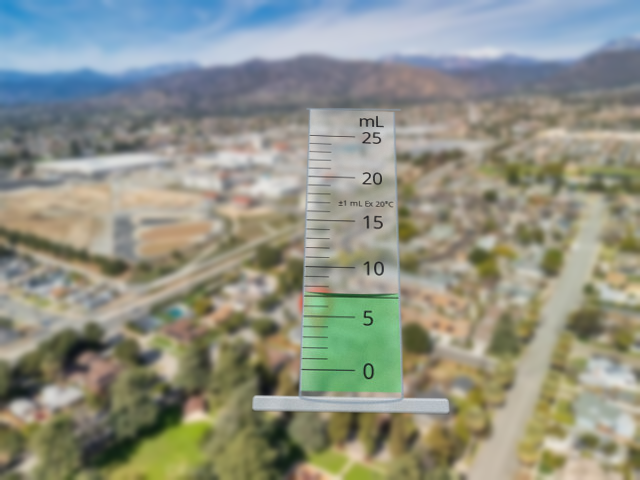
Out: 7
